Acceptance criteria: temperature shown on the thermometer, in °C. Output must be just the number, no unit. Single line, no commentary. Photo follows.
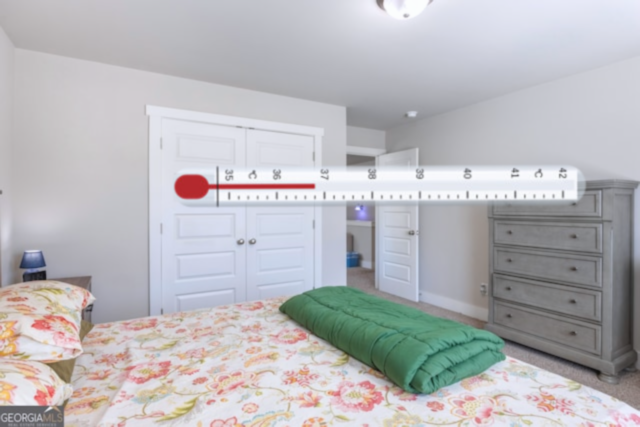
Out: 36.8
